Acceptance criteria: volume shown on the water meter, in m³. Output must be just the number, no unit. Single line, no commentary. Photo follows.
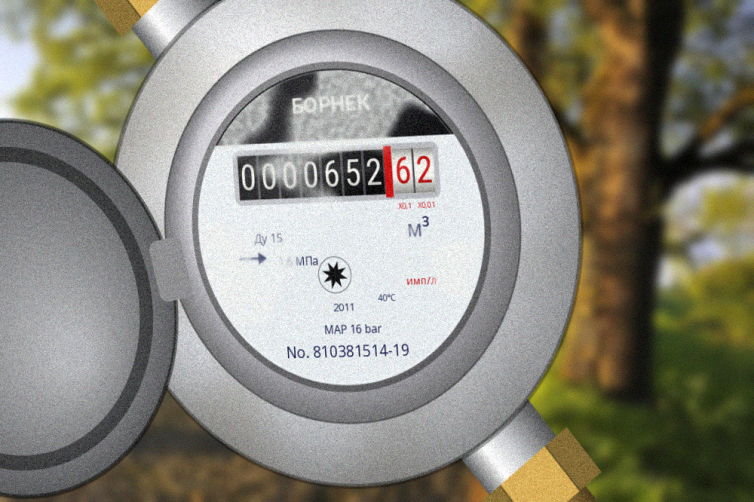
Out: 652.62
